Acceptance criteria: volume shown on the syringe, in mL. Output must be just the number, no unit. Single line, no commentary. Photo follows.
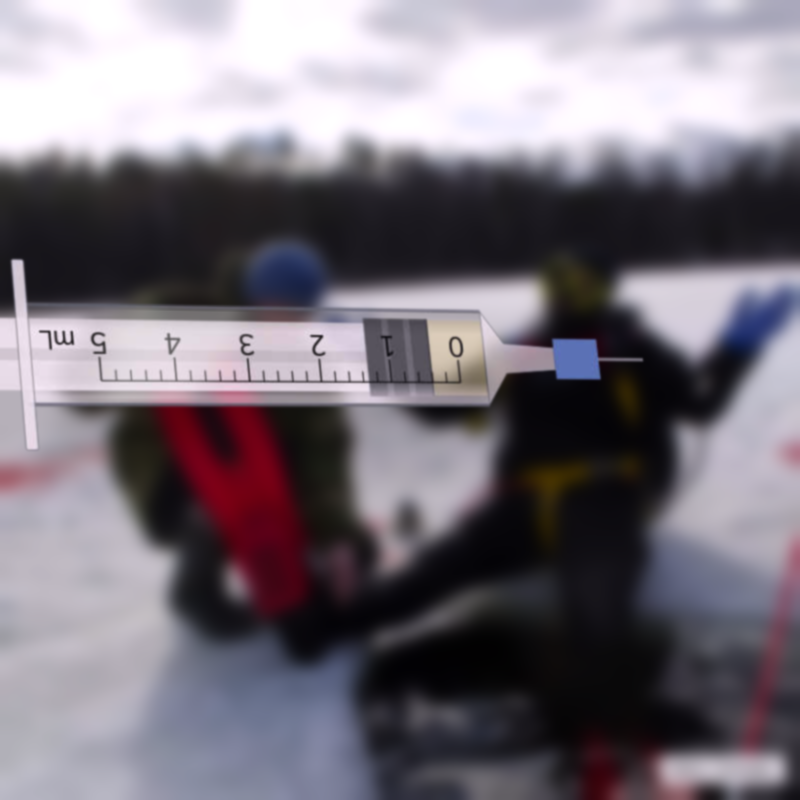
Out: 0.4
